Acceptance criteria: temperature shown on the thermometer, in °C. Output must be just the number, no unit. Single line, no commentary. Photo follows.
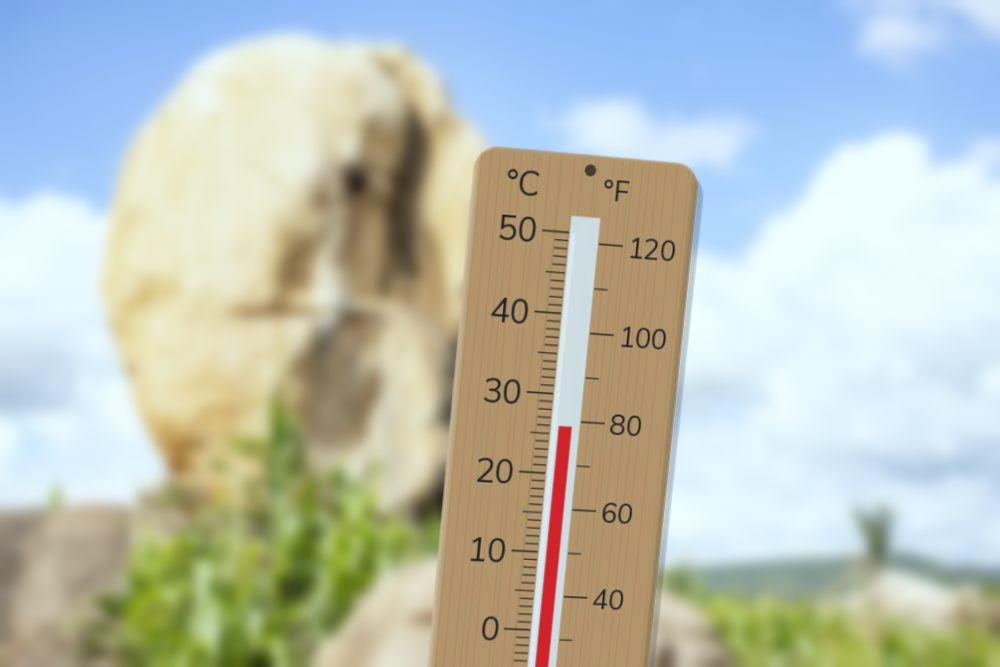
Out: 26
